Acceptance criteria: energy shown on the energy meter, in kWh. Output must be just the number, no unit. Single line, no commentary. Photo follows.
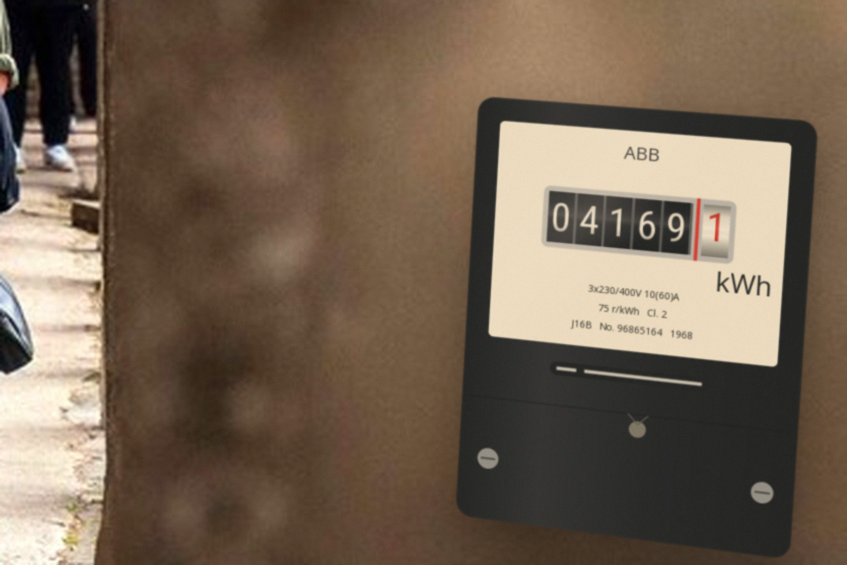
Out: 4169.1
